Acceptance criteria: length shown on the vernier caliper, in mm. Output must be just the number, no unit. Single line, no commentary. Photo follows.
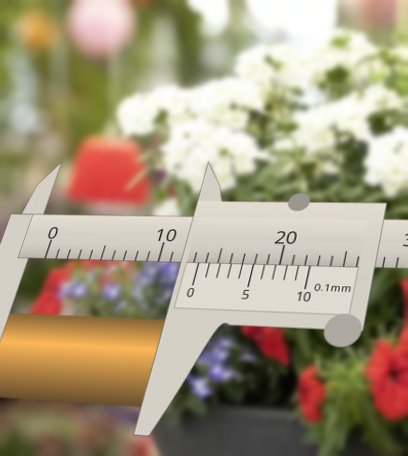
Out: 13.4
